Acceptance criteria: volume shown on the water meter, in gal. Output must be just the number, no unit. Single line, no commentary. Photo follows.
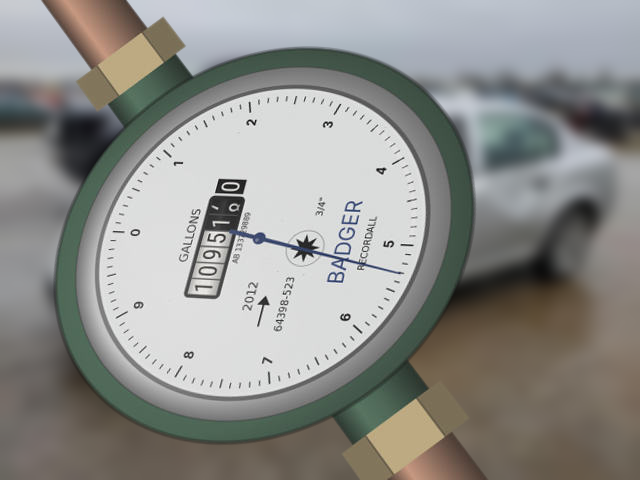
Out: 1095175.3
